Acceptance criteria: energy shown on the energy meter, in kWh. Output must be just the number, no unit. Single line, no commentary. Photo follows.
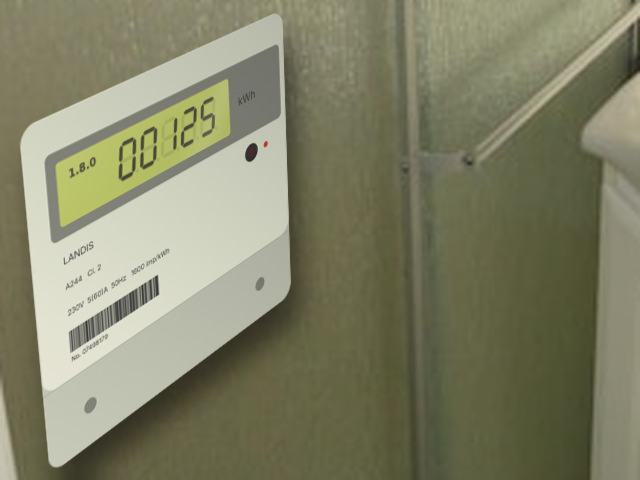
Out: 125
